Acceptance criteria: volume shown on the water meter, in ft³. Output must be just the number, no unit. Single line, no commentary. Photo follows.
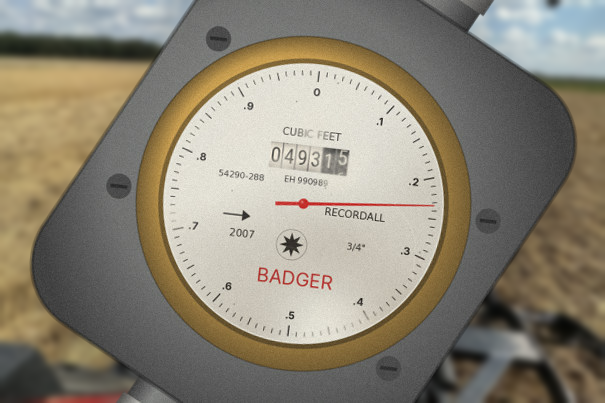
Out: 49315.23
